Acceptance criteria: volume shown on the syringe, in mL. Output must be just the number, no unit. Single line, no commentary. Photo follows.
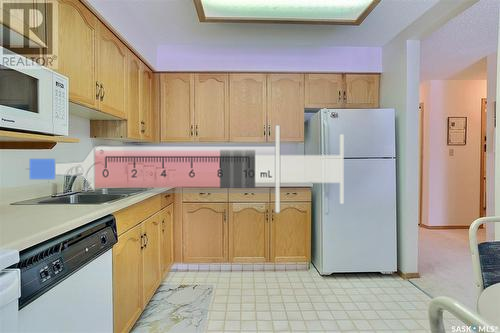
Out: 8
